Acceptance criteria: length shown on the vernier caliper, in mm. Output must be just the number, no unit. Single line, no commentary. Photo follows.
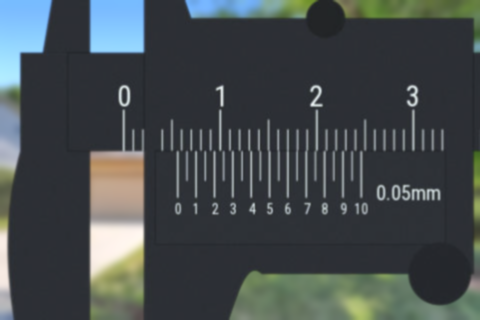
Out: 5.6
